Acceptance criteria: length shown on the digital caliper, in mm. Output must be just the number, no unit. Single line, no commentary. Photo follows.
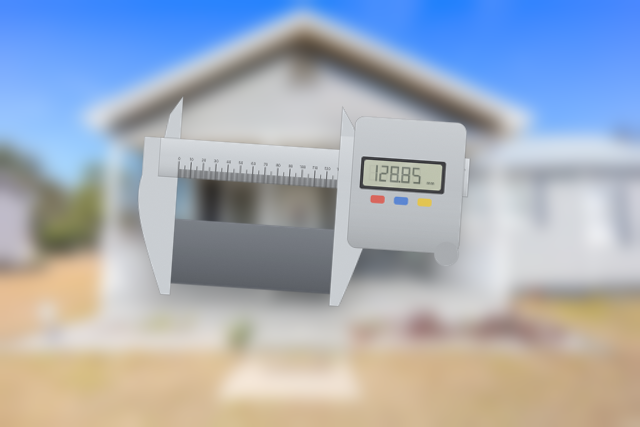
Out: 128.85
